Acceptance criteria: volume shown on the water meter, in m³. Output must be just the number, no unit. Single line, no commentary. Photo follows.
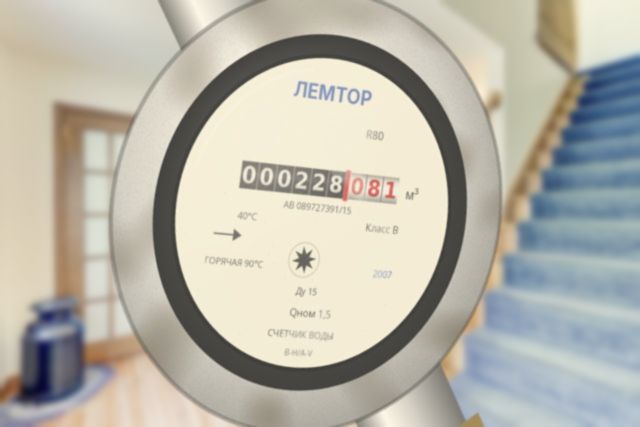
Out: 228.081
